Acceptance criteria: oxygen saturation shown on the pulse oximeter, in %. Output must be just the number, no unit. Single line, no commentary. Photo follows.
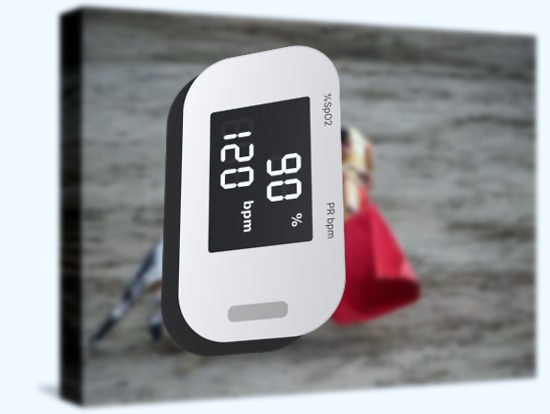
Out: 90
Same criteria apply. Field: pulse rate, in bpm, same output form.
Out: 120
